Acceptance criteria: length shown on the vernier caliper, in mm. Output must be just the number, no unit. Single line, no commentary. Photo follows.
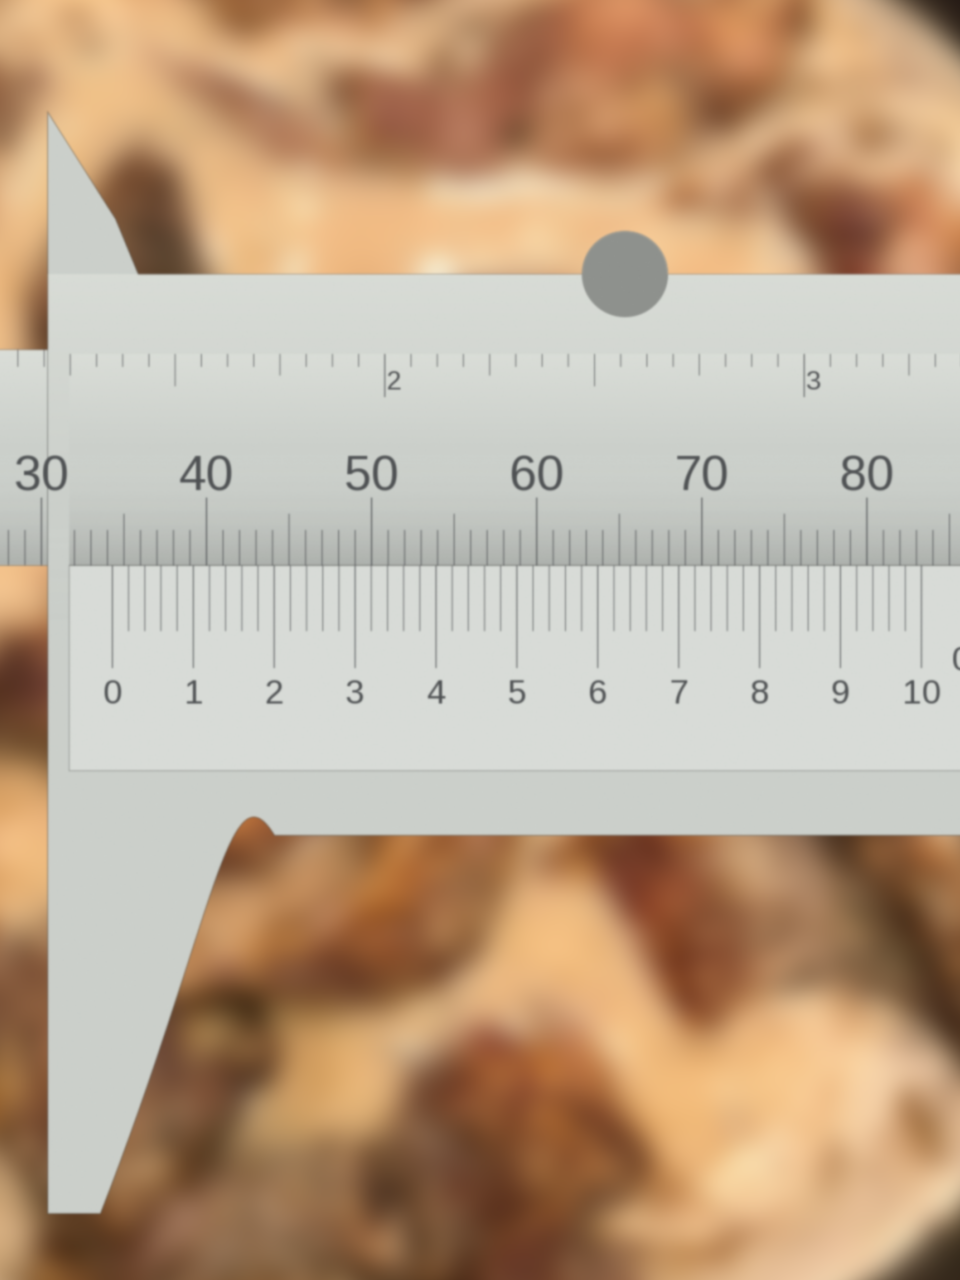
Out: 34.3
